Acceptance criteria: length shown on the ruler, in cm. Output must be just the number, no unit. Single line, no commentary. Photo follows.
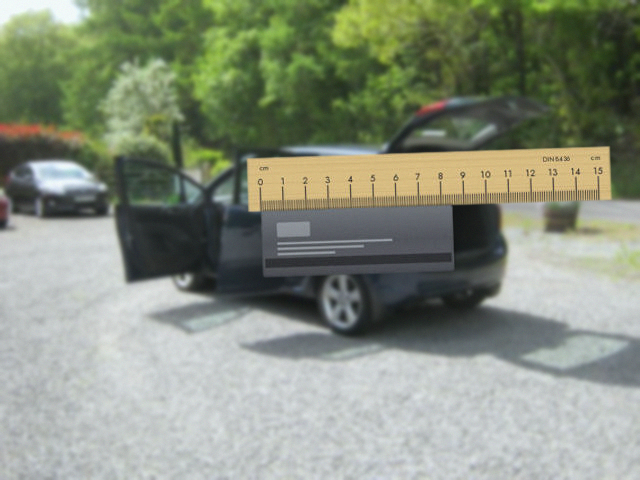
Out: 8.5
